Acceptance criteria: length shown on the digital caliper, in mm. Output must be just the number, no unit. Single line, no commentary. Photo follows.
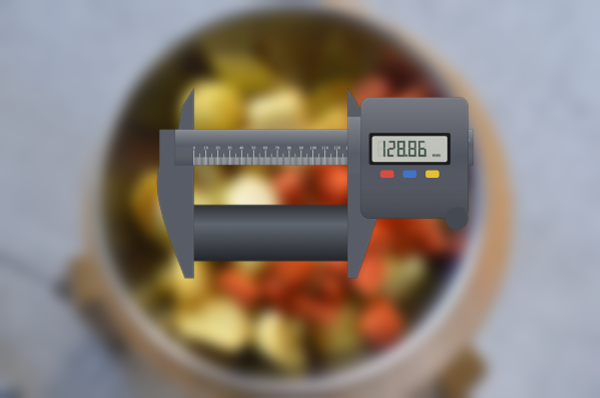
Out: 128.86
